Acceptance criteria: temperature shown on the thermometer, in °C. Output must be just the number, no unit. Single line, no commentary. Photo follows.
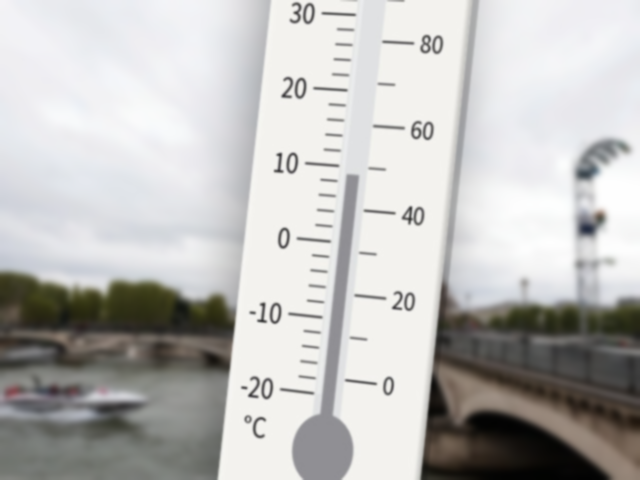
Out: 9
